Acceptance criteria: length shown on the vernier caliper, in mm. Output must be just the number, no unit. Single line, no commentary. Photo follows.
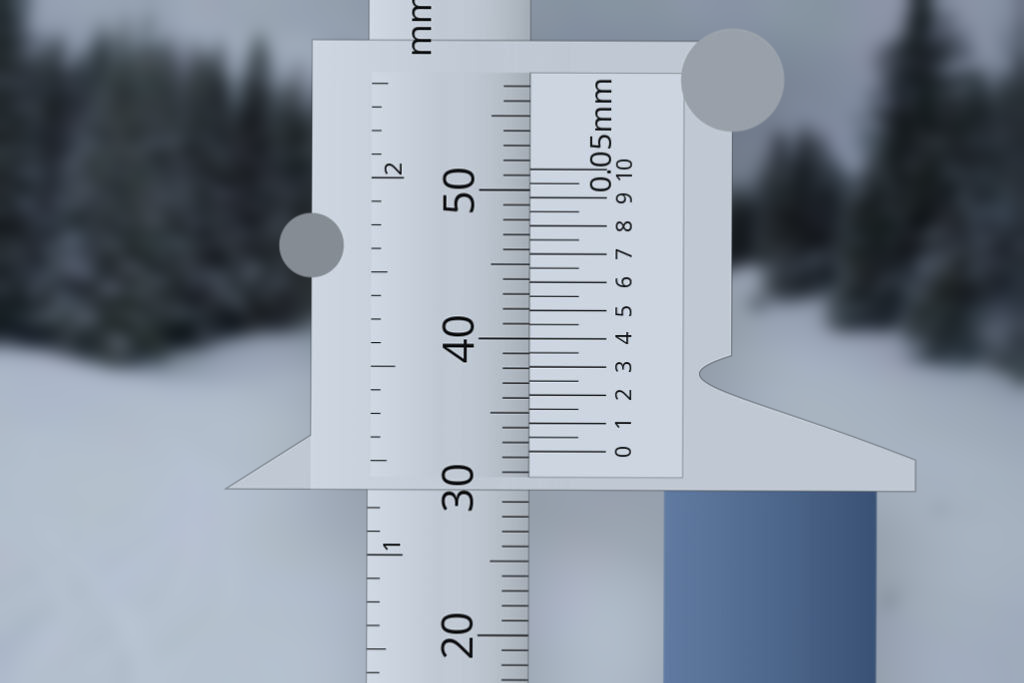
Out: 32.4
